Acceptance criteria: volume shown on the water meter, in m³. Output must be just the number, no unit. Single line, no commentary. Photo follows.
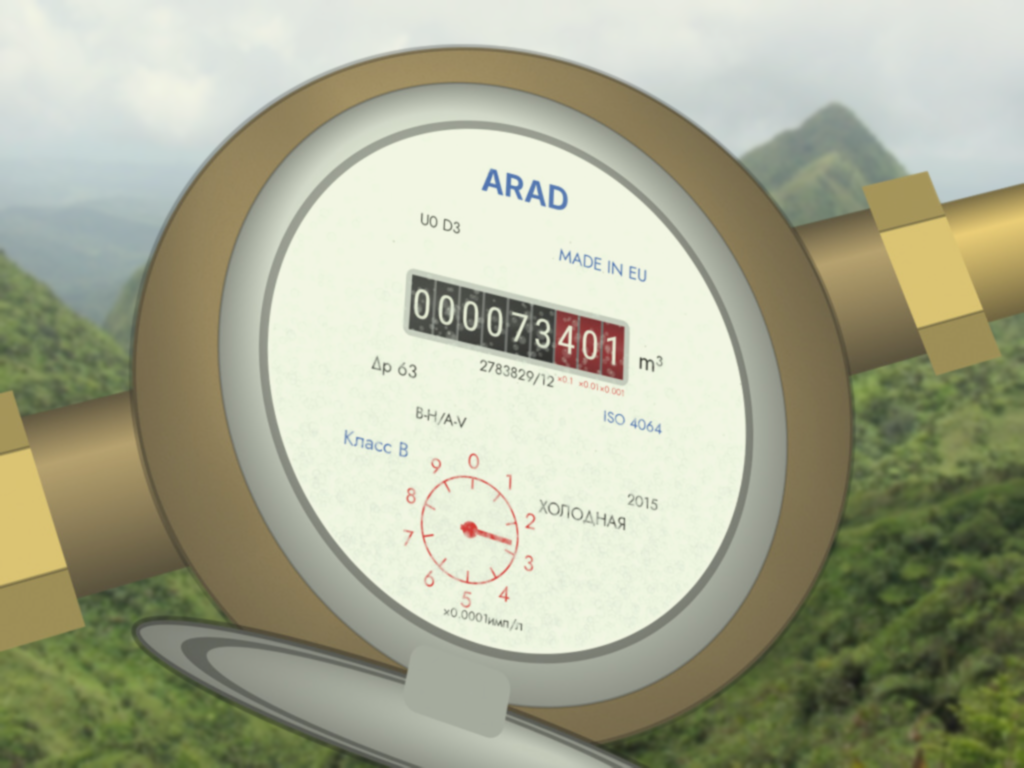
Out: 73.4012
